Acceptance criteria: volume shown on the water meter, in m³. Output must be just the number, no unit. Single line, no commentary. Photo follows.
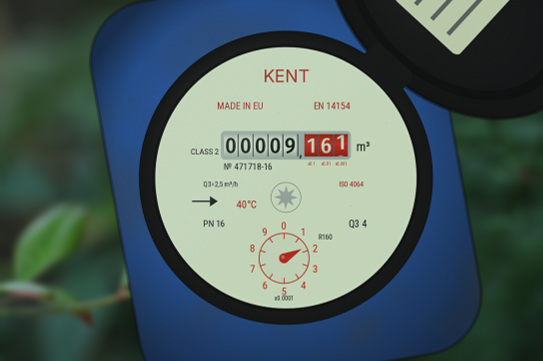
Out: 9.1611
